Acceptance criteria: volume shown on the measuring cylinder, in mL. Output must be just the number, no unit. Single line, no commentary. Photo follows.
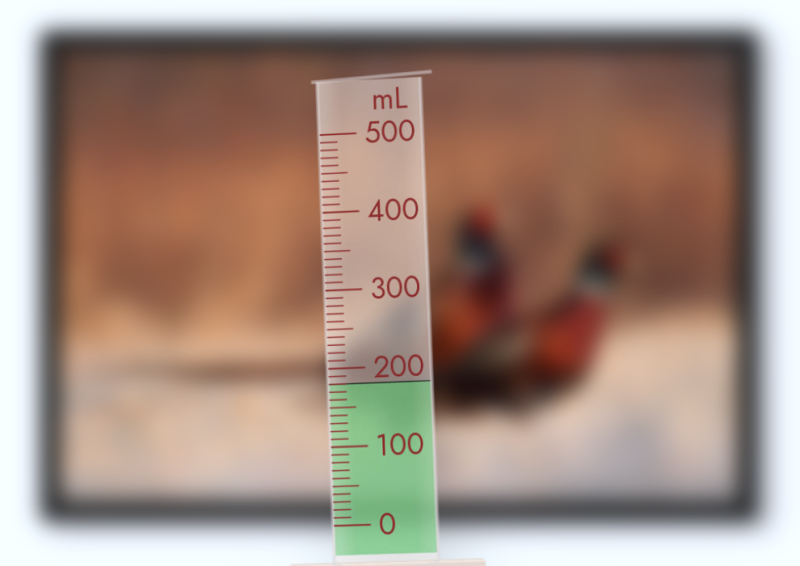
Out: 180
